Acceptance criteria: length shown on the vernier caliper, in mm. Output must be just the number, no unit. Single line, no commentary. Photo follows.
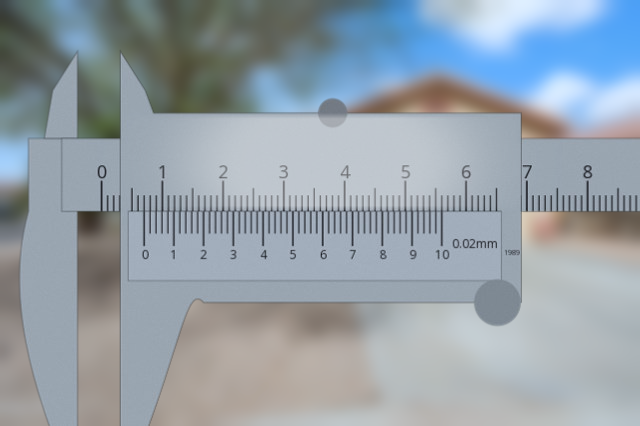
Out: 7.0
